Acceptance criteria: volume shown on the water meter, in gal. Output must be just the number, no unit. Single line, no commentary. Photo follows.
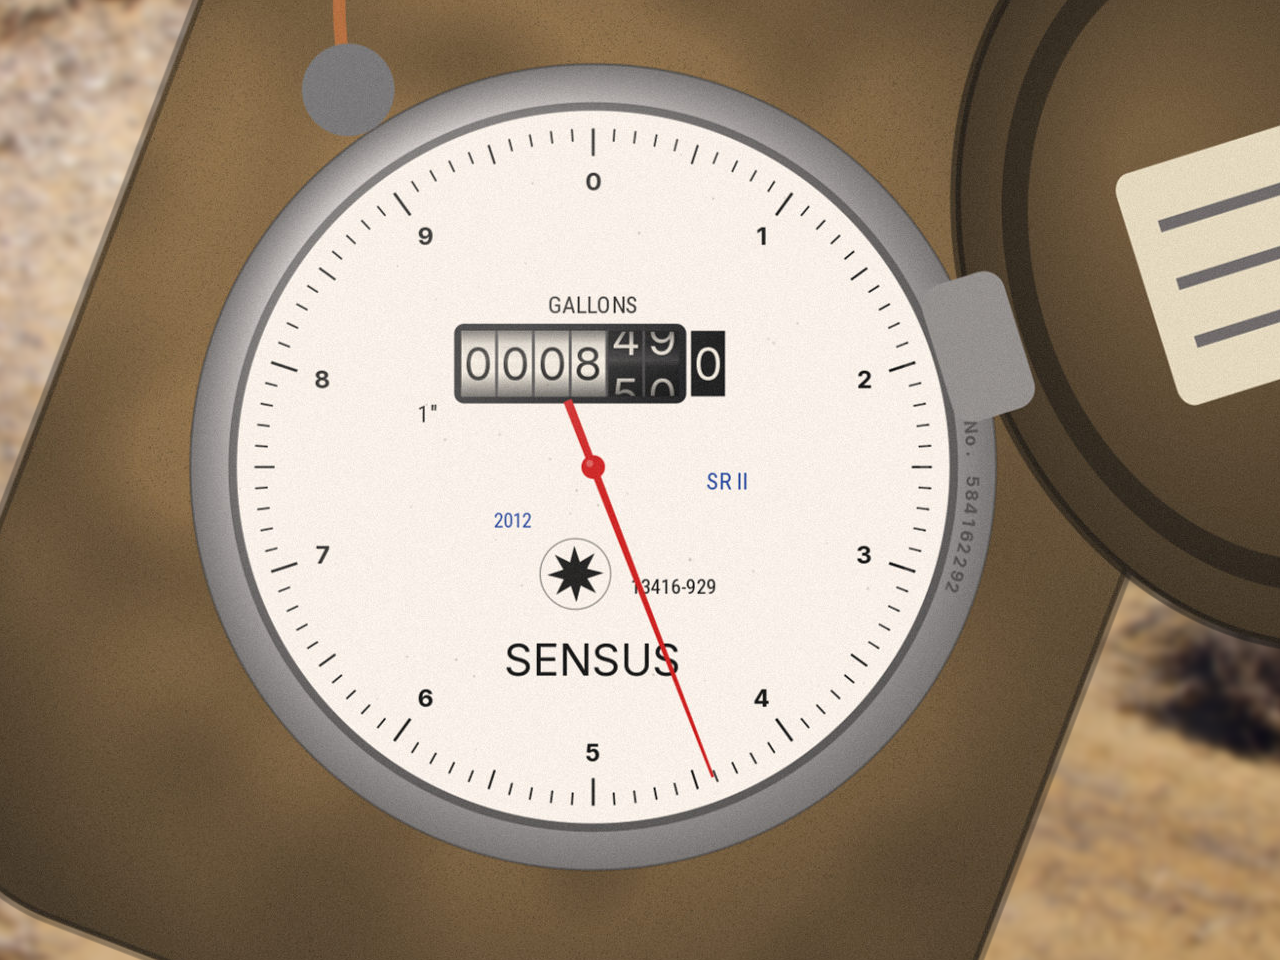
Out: 8494.4
